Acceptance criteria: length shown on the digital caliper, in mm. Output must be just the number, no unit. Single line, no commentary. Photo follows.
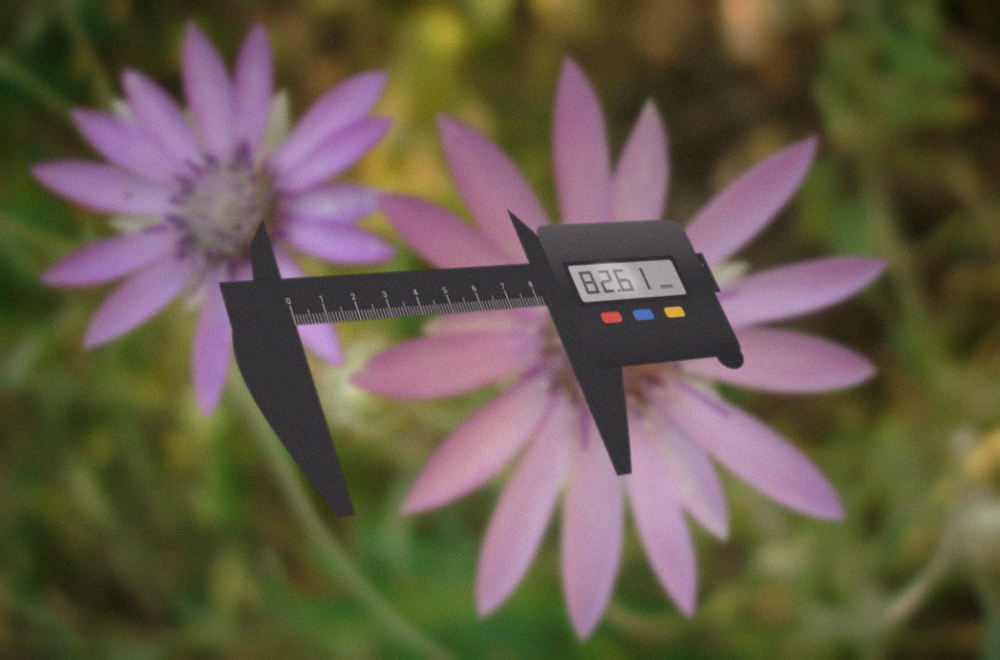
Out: 82.61
